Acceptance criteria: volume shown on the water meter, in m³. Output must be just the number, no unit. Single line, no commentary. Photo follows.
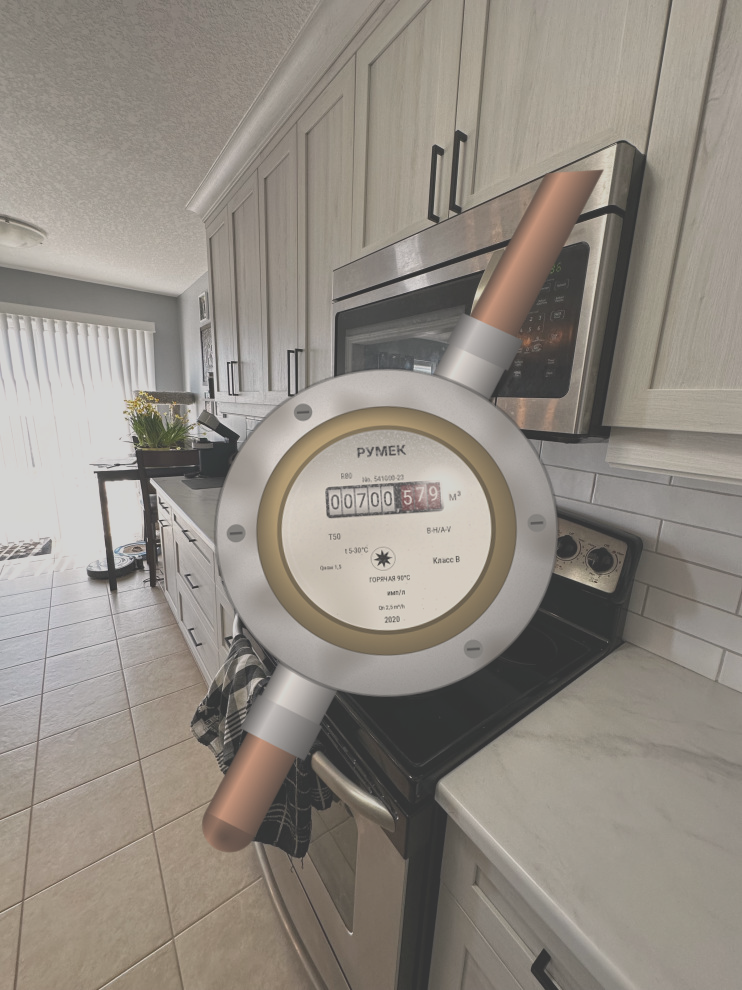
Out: 700.579
